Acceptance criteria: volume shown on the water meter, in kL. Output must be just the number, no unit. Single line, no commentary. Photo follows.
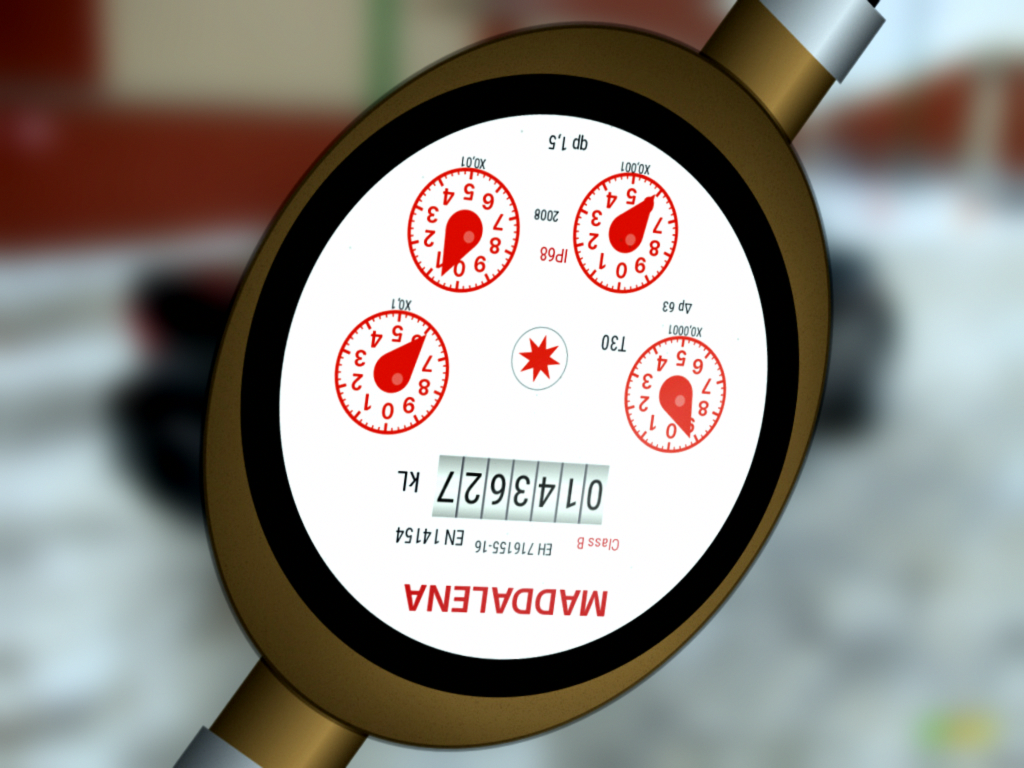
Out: 143627.6059
